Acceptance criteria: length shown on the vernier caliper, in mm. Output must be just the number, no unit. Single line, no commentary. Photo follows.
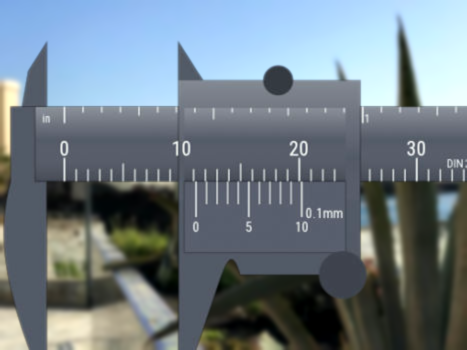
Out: 11.2
